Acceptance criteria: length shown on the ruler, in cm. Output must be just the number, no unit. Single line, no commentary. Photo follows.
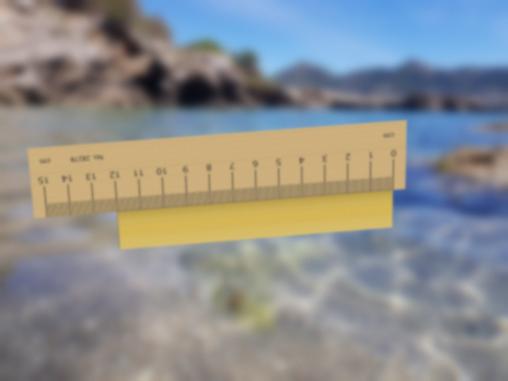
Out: 12
